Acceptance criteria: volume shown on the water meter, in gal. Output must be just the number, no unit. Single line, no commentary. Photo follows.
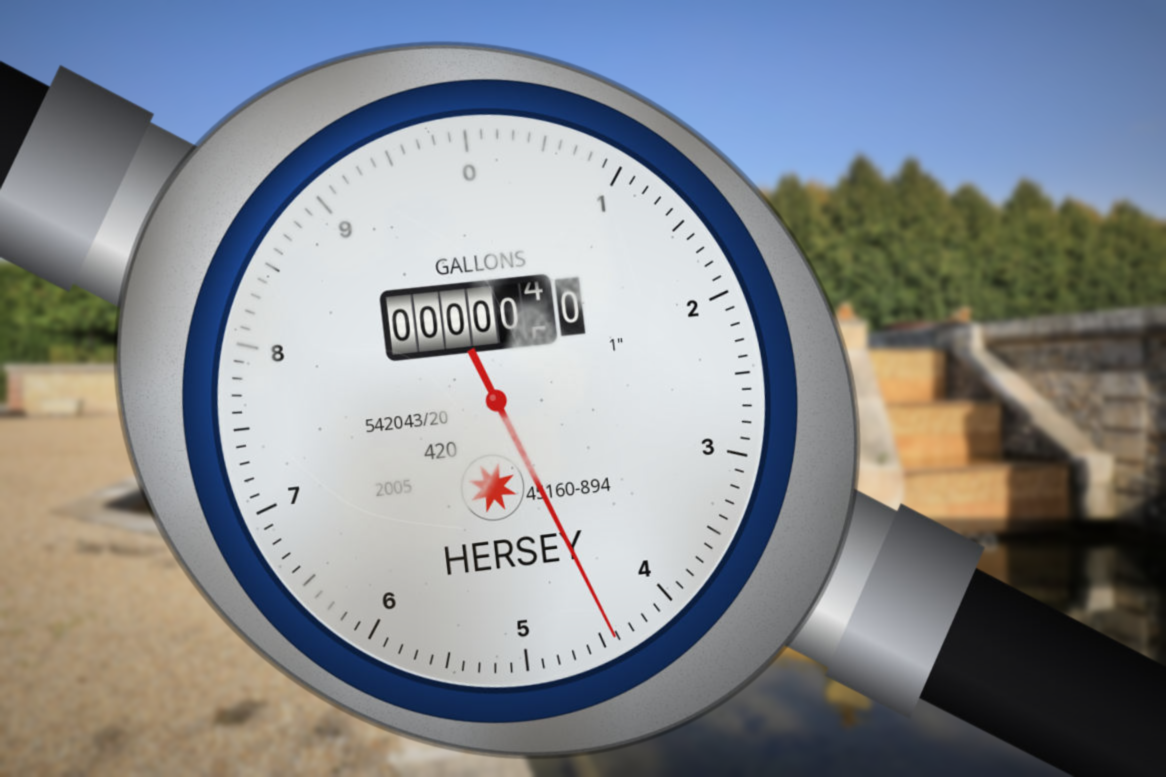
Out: 44.4
